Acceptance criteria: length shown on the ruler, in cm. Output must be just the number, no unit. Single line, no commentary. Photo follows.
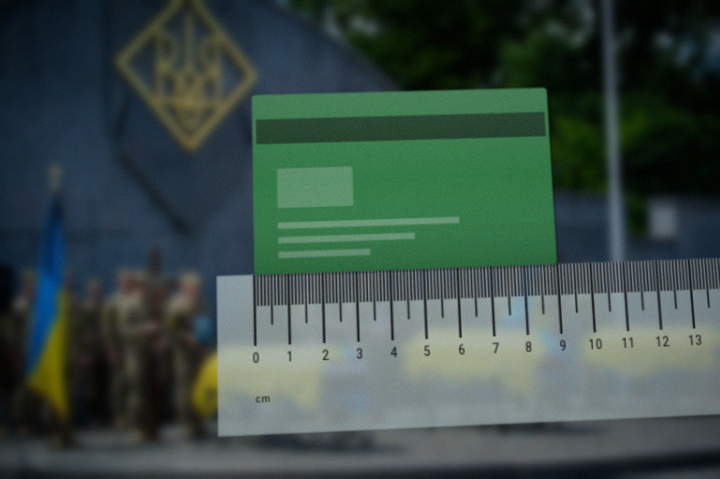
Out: 9
